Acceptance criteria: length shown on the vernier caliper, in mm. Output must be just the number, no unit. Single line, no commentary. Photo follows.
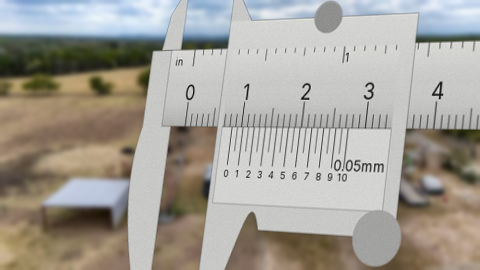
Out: 8.4
